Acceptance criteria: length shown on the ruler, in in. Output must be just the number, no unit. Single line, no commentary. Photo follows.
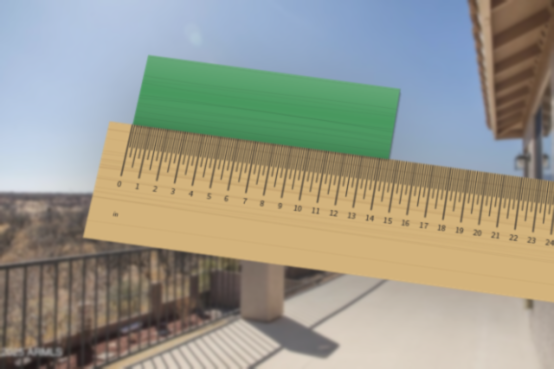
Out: 14.5
